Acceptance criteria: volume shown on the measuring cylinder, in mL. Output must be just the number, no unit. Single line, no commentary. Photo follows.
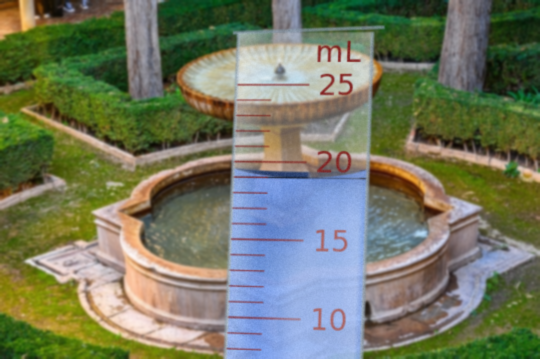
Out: 19
